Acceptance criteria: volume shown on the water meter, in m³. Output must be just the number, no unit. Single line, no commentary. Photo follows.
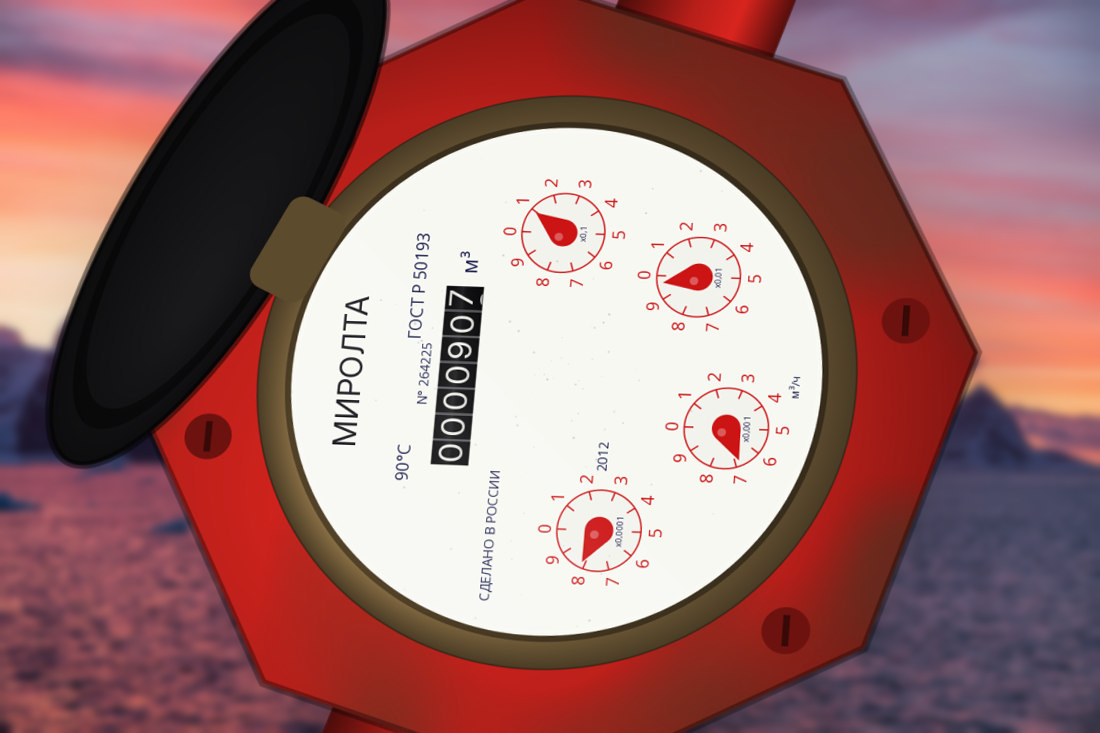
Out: 907.0968
